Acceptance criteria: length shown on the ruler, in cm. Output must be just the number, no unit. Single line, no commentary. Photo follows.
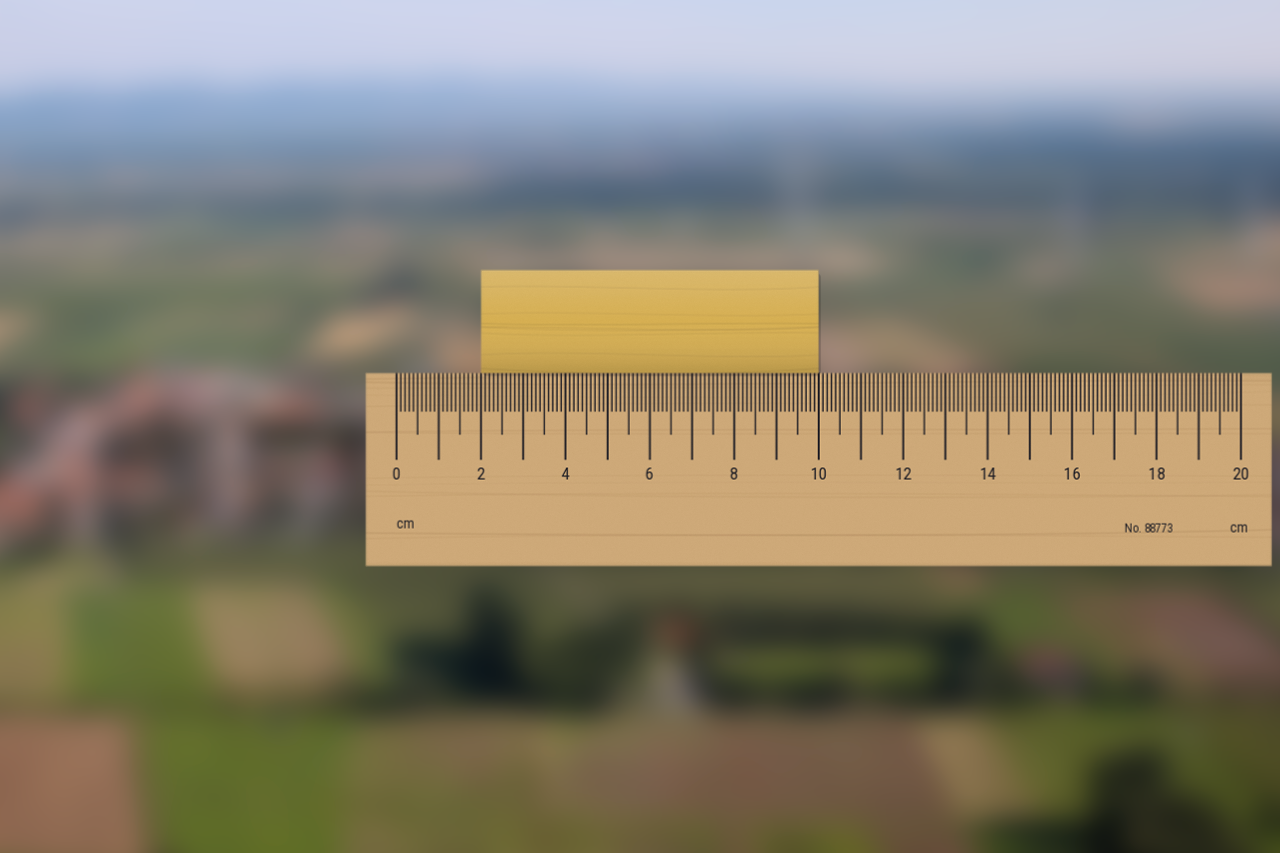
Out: 8
